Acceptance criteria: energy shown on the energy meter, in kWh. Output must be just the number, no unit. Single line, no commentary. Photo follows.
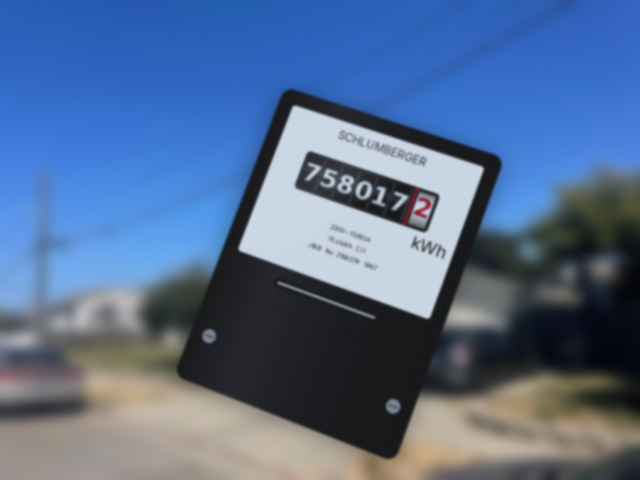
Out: 758017.2
